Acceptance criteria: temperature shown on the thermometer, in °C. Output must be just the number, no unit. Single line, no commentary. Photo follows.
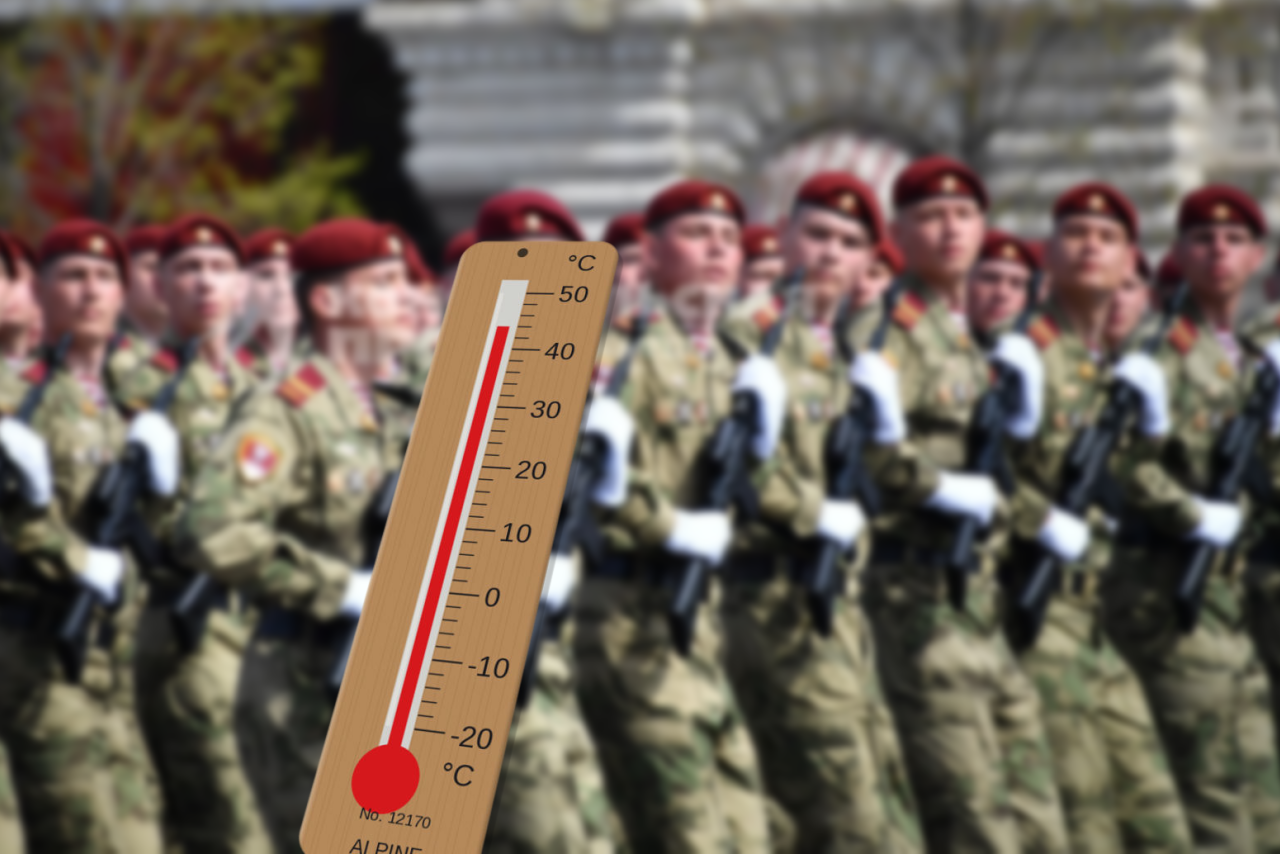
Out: 44
